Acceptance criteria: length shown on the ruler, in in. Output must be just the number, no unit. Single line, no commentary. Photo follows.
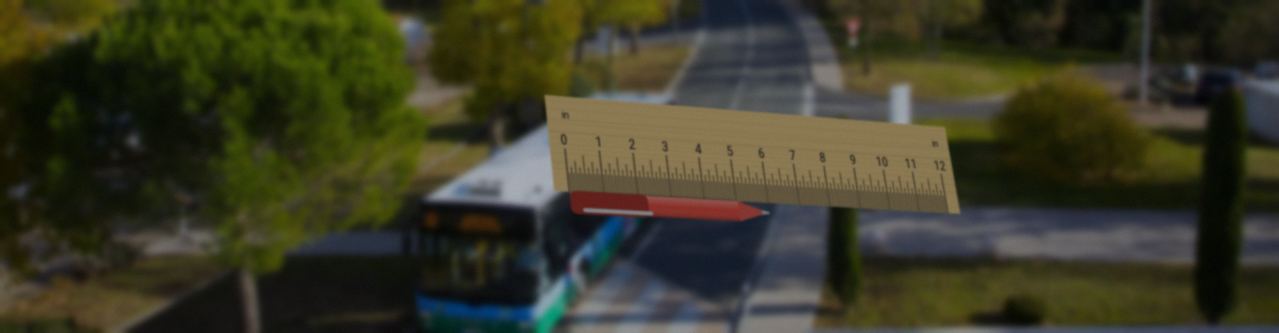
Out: 6
